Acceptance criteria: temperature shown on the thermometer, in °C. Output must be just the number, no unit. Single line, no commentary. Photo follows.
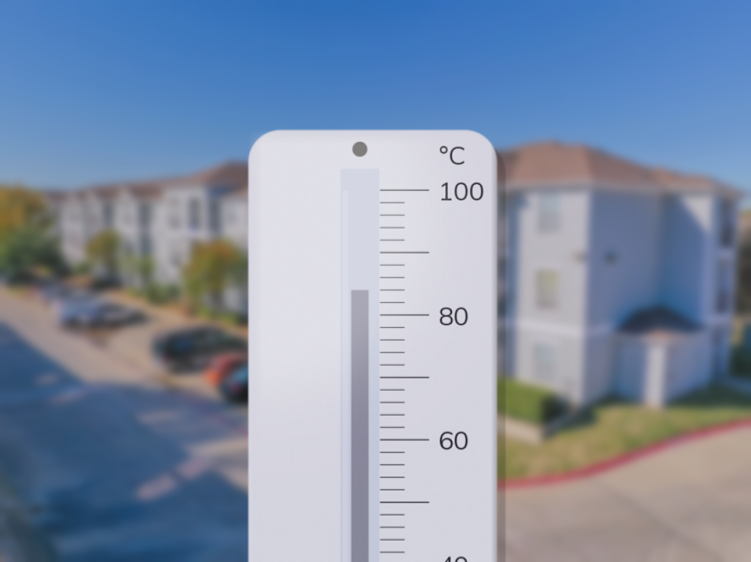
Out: 84
